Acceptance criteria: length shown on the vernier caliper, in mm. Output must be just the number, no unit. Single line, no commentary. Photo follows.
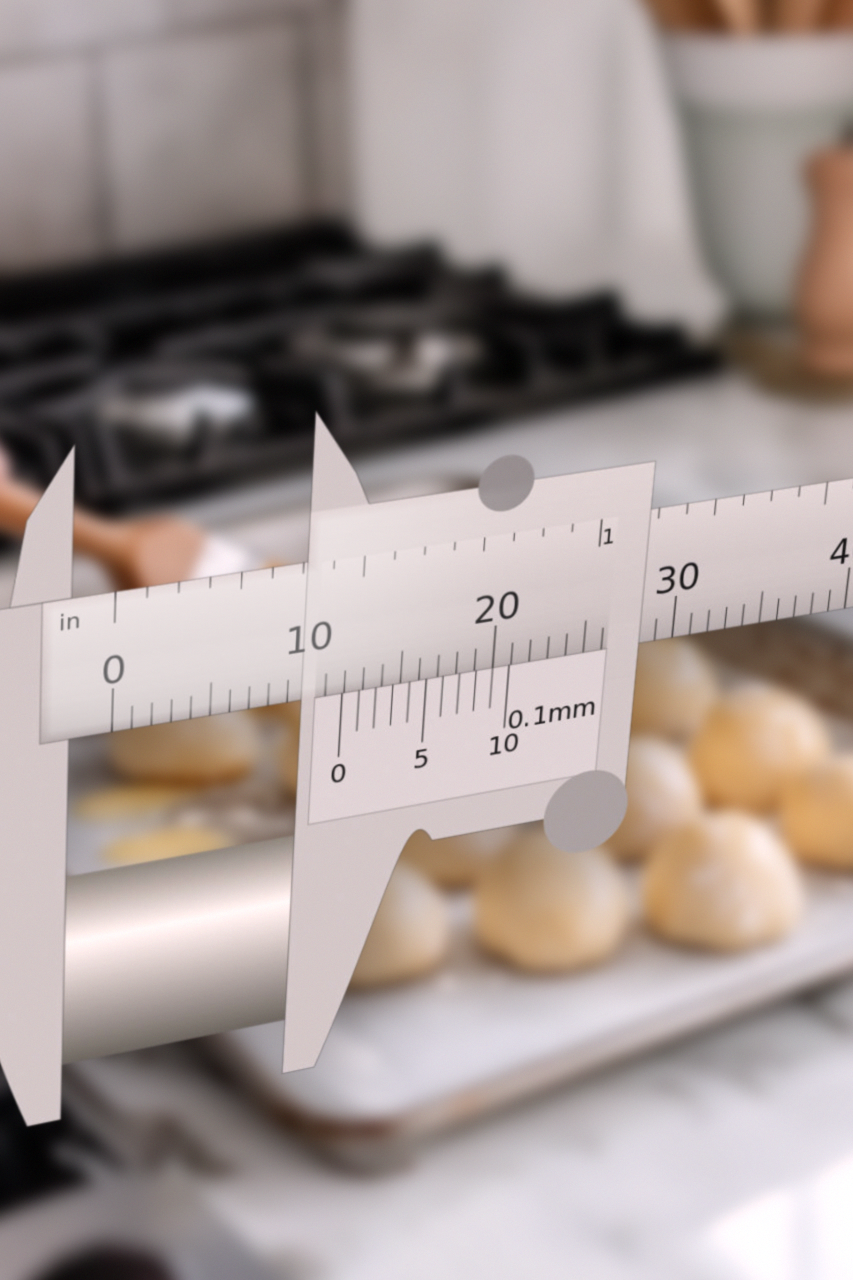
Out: 11.9
